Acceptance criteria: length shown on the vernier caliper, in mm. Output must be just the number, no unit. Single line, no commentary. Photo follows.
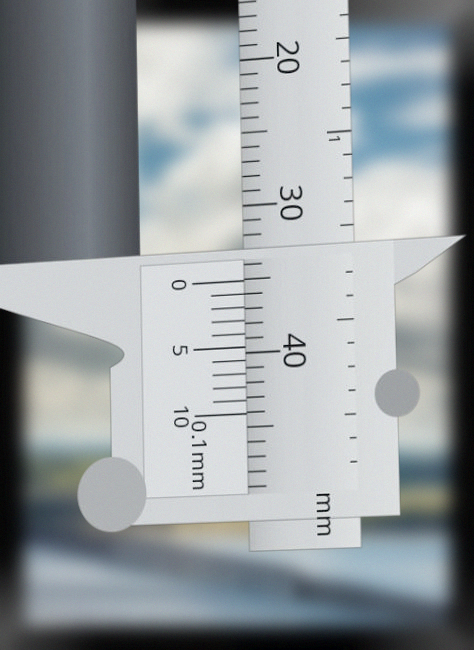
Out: 35.1
